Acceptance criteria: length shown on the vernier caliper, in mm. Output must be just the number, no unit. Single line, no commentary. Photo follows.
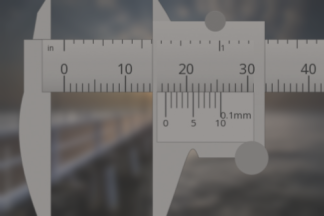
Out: 16.6
